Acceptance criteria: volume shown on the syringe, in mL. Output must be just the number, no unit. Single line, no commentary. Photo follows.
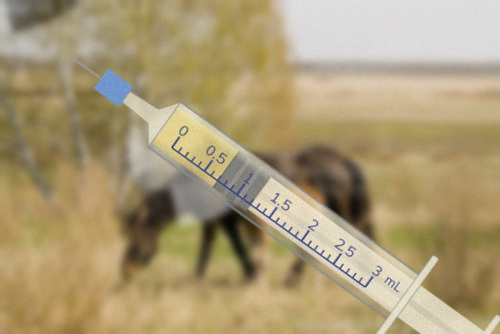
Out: 0.7
